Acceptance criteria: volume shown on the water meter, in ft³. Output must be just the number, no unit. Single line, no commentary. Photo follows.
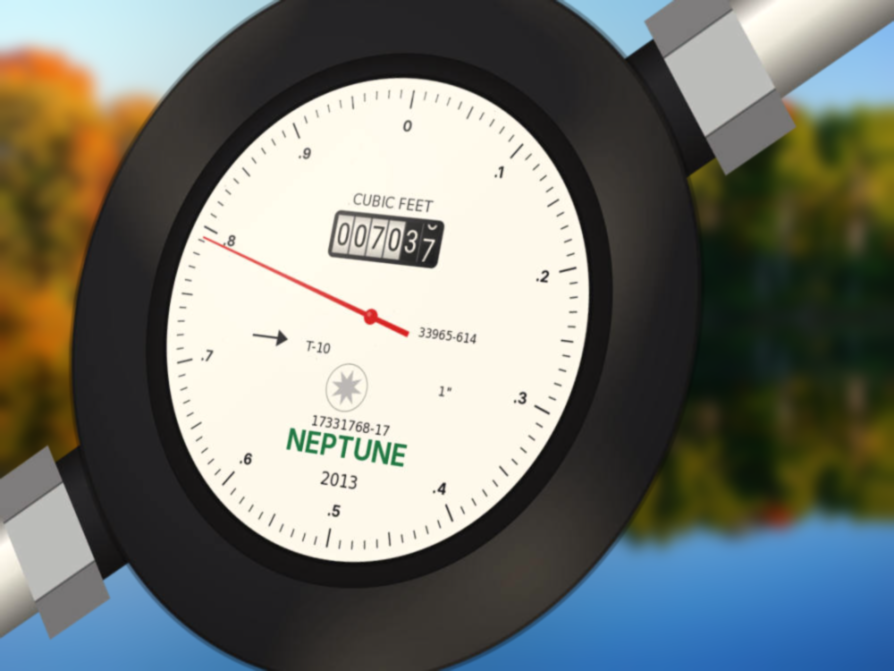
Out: 7036.79
